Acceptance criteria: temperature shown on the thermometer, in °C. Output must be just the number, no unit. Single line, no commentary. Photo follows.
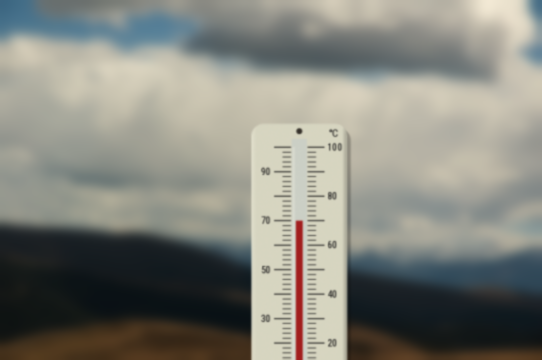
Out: 70
